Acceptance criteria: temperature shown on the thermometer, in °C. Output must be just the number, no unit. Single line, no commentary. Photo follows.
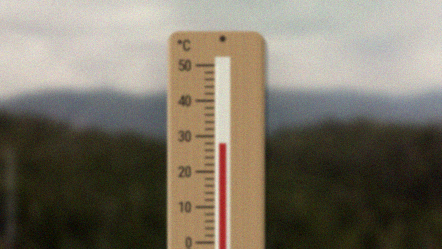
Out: 28
